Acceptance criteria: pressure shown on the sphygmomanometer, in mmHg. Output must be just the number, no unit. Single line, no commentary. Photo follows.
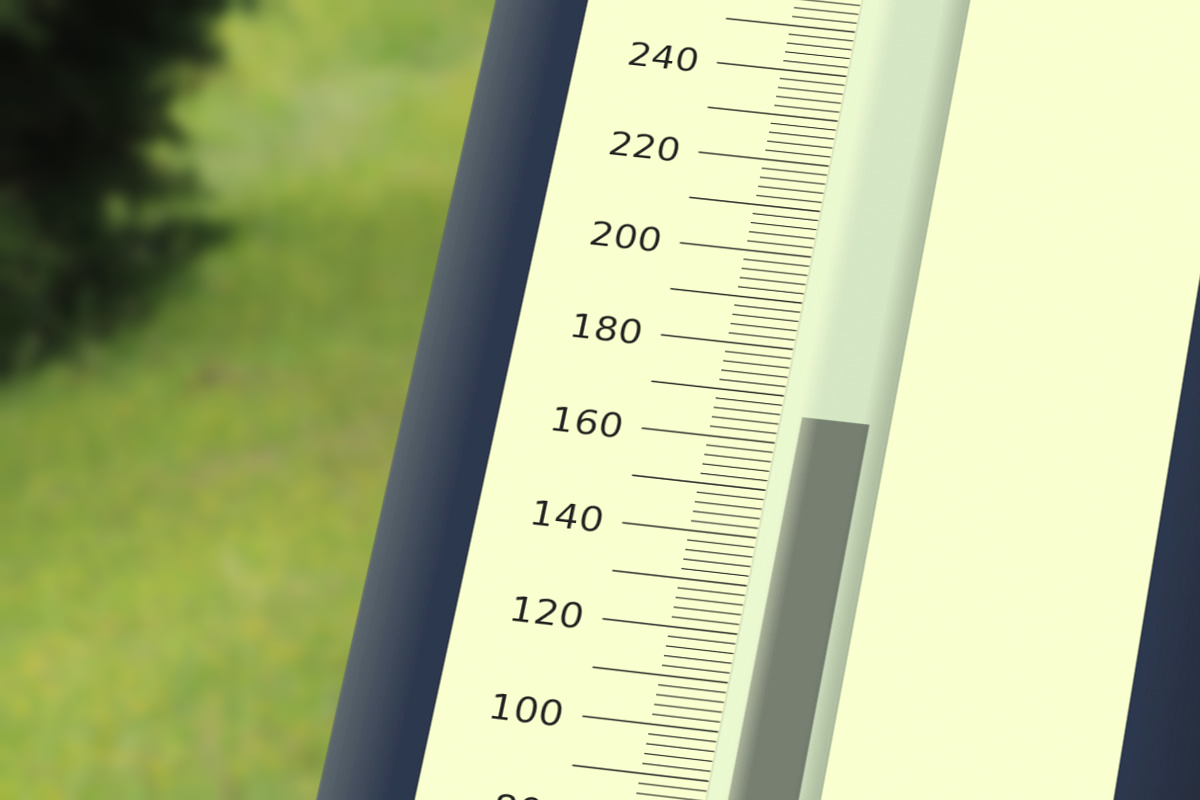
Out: 166
